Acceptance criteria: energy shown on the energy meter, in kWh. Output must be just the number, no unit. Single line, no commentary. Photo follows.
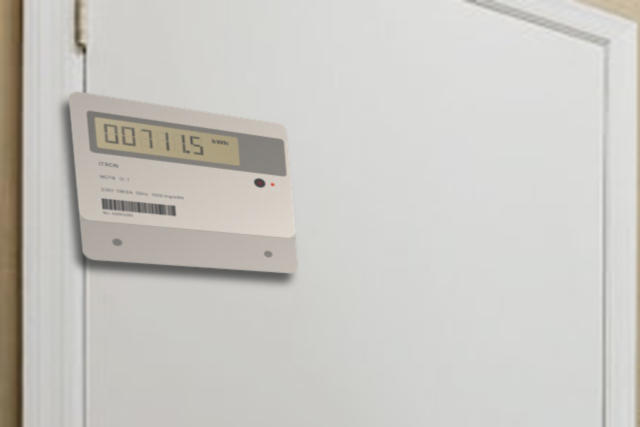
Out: 711.5
